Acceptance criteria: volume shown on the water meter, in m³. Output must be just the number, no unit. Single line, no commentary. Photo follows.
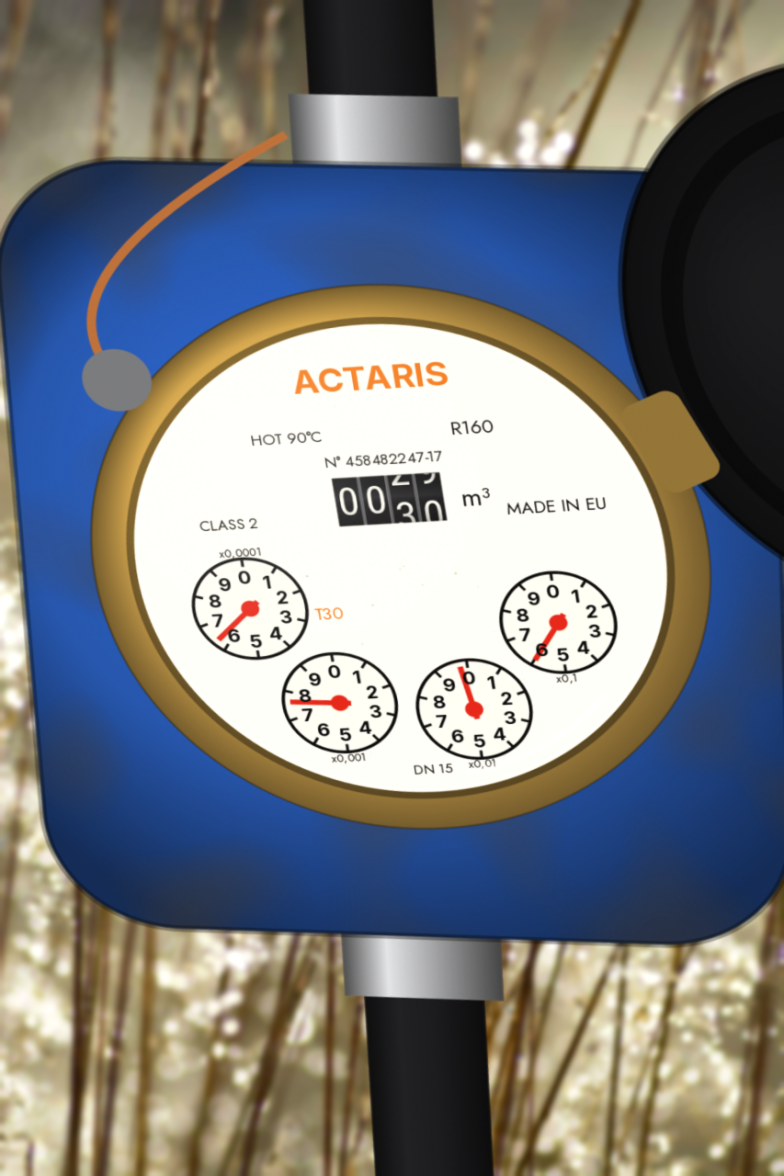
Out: 29.5976
